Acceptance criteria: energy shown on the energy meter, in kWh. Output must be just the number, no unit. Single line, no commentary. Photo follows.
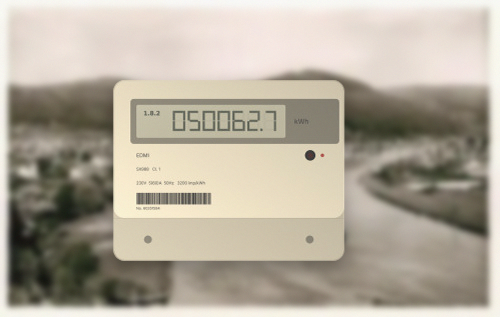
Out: 50062.7
